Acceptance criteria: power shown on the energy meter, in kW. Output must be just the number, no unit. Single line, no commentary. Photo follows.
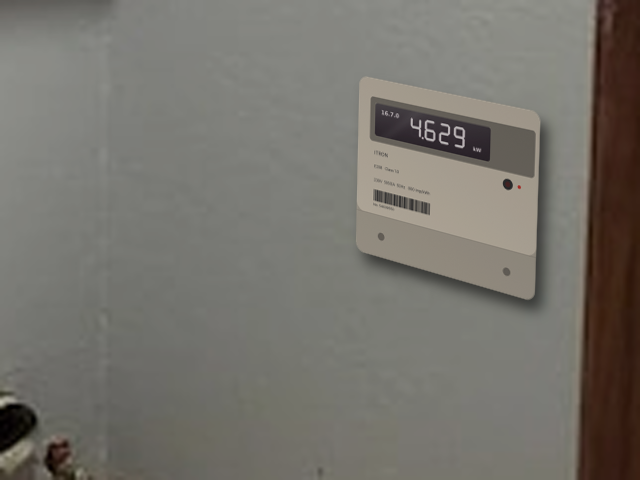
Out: 4.629
